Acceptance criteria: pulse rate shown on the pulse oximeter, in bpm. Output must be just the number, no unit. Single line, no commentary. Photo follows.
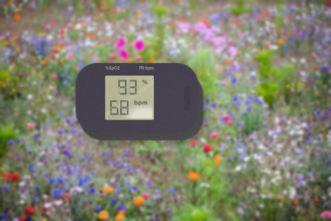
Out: 68
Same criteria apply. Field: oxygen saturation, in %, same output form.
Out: 93
